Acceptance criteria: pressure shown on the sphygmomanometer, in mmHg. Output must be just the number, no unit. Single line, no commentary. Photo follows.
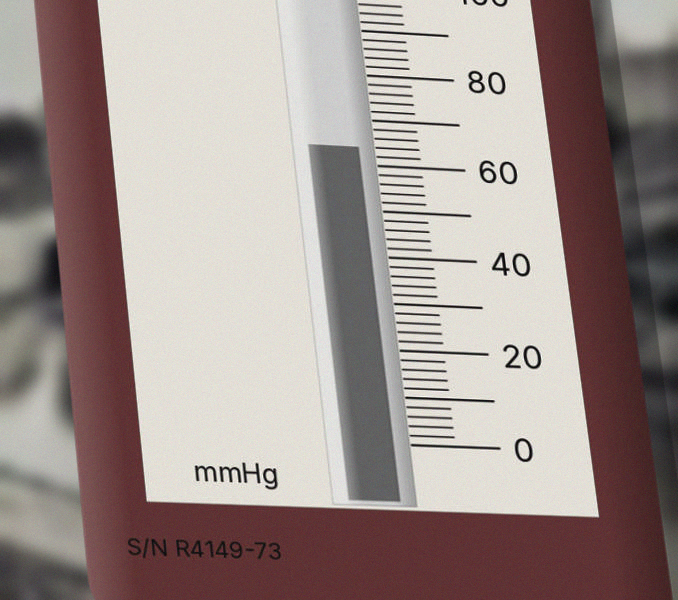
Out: 64
